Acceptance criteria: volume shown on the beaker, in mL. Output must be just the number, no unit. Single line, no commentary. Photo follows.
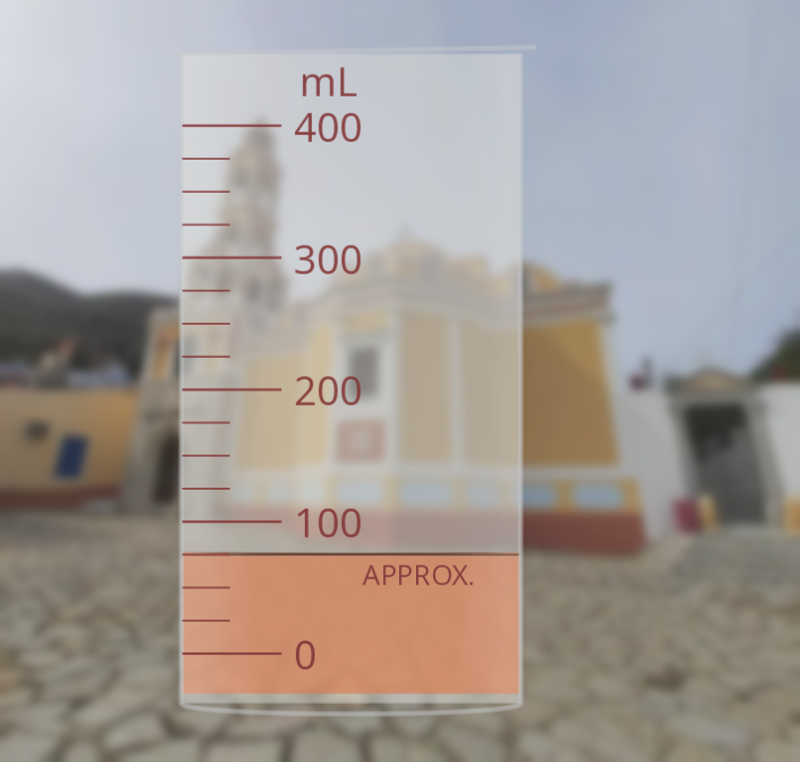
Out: 75
